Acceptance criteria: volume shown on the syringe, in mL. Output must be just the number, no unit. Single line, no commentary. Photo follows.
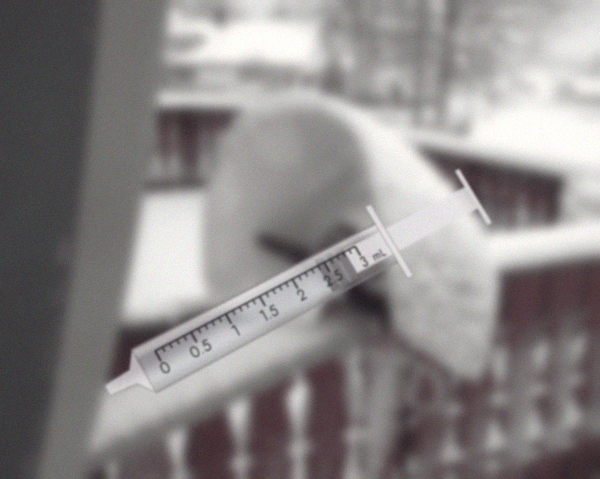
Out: 2.4
